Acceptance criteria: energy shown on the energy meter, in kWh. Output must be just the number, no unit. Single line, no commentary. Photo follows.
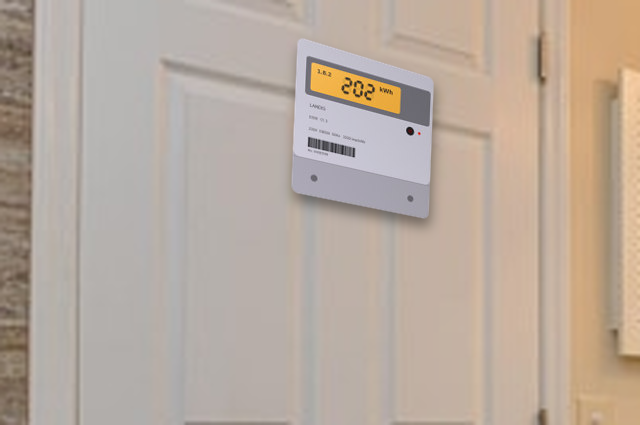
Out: 202
